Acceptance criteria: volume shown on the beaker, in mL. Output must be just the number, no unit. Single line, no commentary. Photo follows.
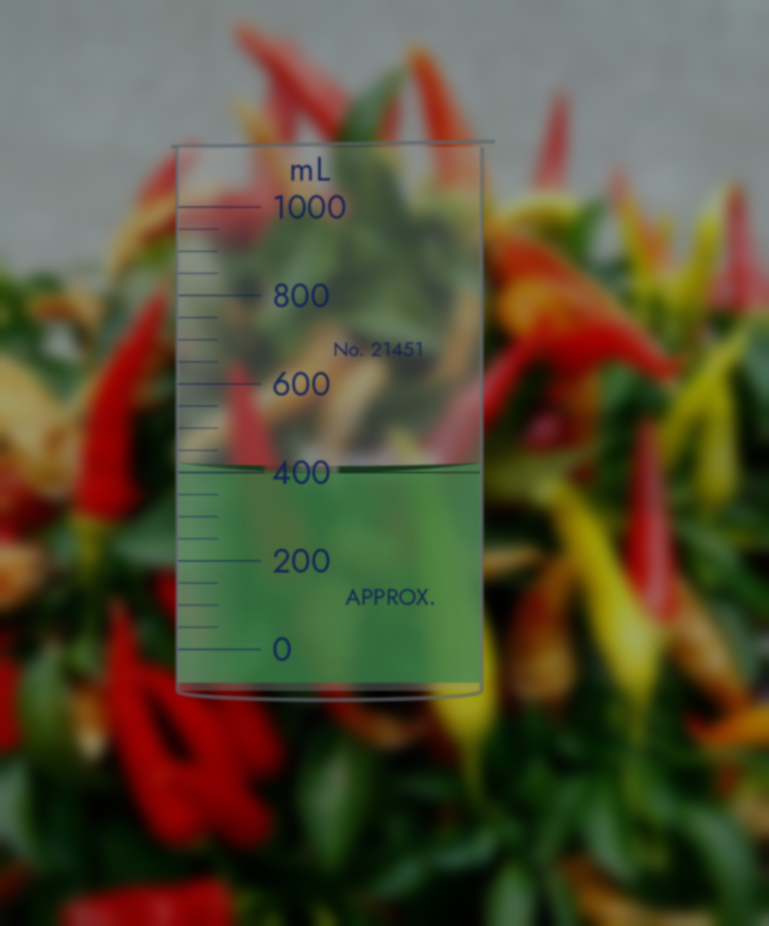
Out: 400
